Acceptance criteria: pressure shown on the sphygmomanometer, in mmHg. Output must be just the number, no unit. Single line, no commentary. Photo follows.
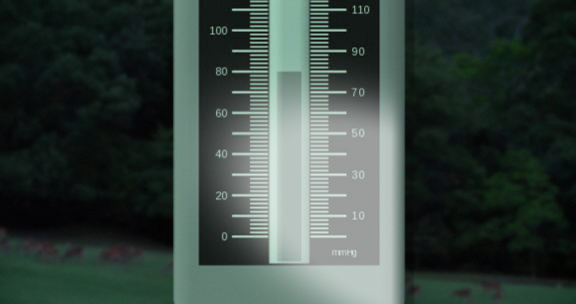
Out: 80
